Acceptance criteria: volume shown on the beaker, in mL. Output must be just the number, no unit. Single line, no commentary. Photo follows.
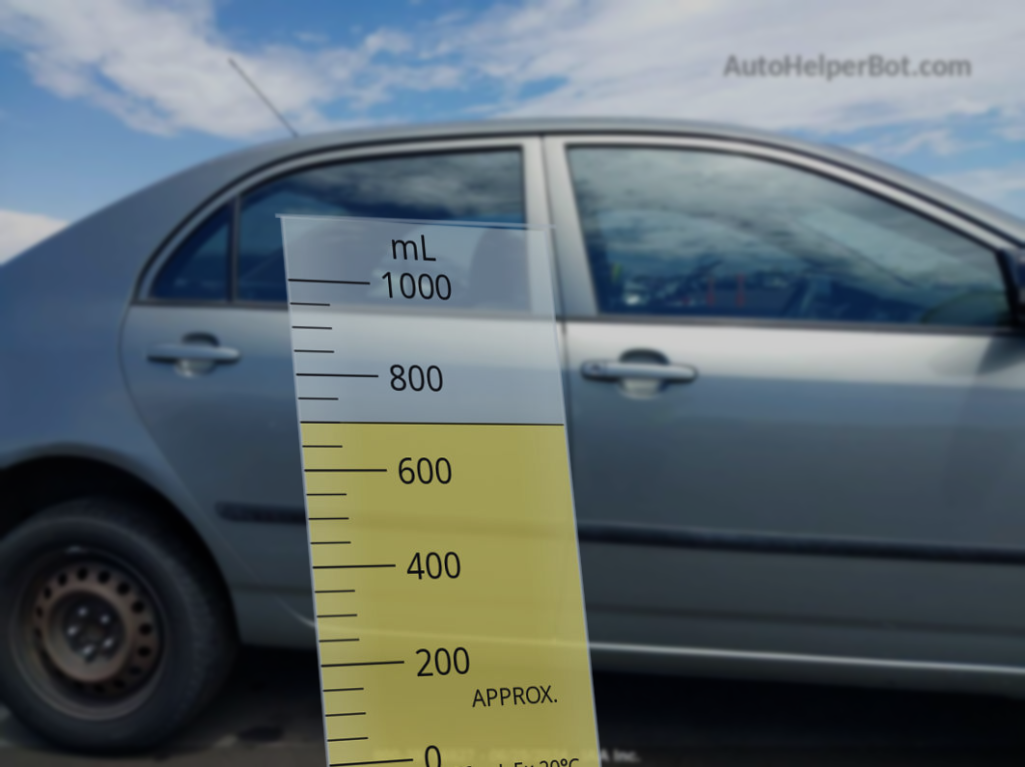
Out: 700
